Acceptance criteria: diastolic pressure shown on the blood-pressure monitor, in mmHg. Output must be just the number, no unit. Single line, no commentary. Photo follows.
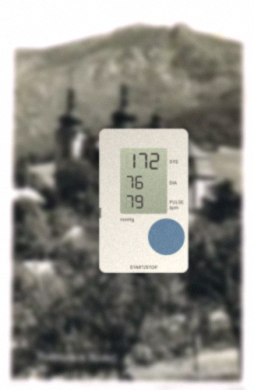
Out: 76
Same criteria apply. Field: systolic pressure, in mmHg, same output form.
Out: 172
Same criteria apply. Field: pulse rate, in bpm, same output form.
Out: 79
